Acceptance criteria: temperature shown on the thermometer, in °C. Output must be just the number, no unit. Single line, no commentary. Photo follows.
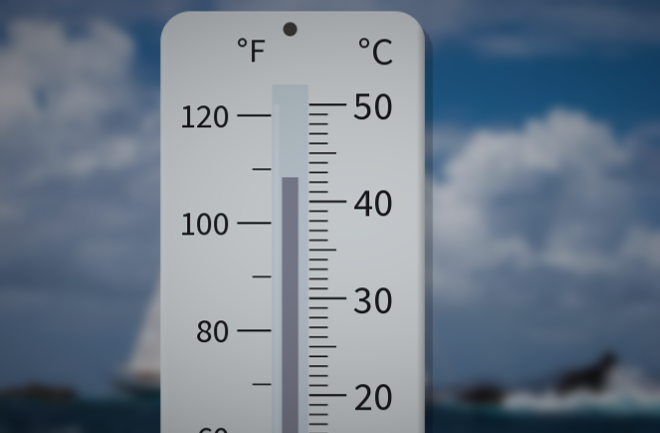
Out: 42.5
